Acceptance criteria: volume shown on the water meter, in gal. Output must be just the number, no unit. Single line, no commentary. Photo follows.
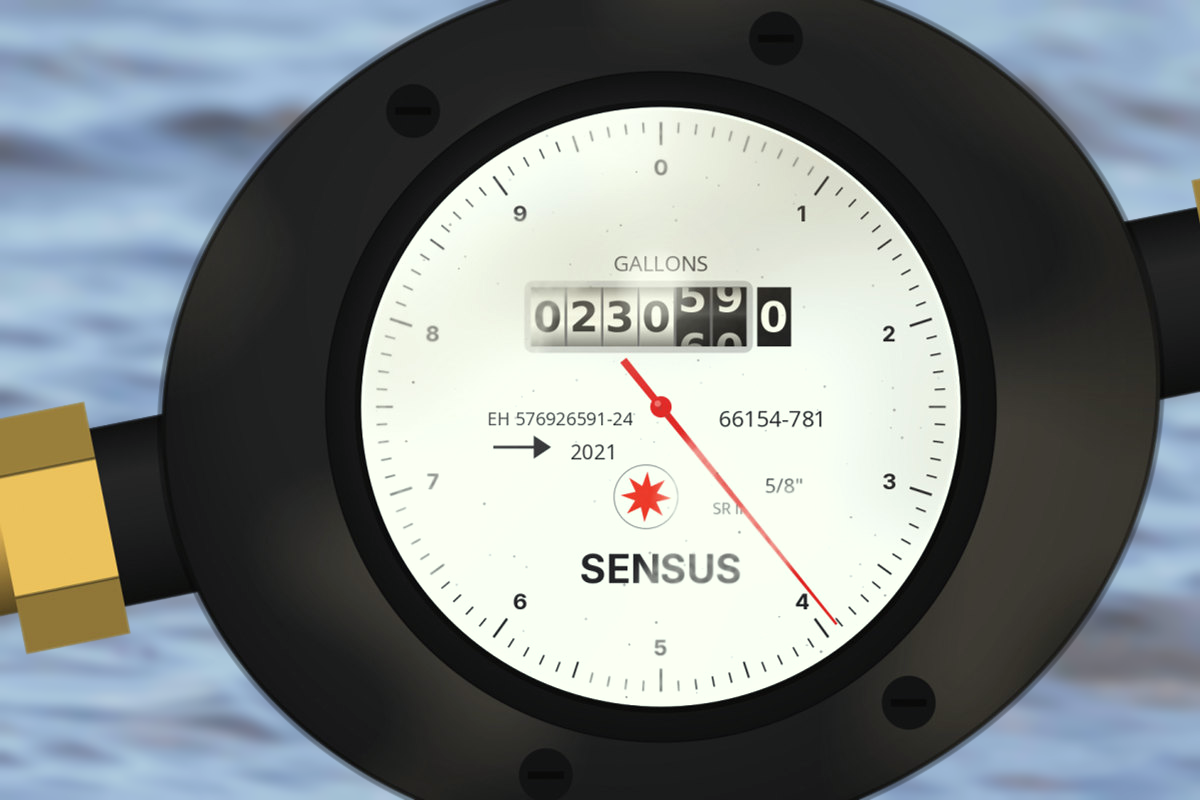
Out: 230593.9
